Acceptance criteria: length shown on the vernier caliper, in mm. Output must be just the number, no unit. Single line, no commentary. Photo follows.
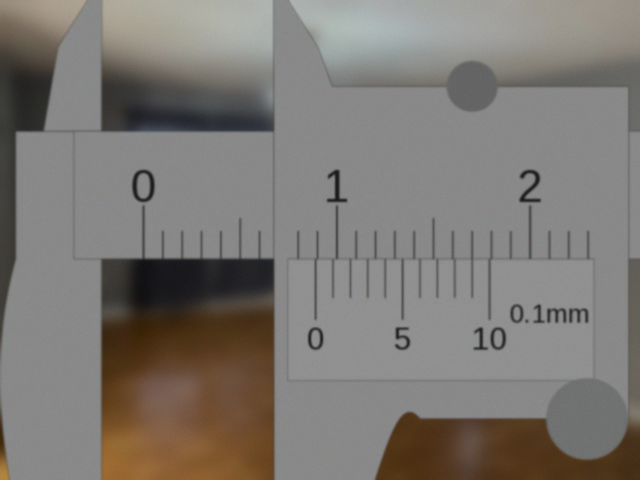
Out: 8.9
